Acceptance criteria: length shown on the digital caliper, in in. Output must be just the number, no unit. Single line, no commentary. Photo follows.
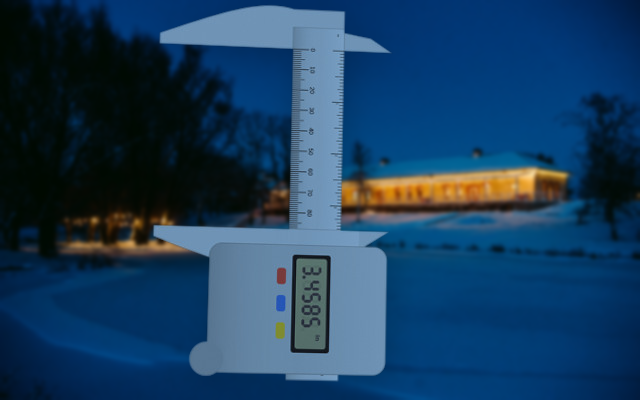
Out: 3.4585
